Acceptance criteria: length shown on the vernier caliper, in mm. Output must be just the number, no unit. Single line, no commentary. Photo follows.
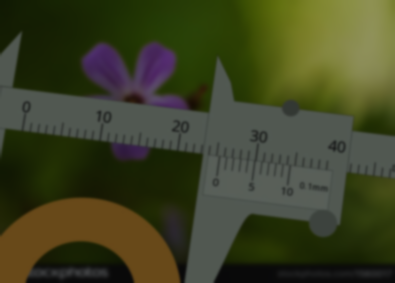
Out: 25.4
